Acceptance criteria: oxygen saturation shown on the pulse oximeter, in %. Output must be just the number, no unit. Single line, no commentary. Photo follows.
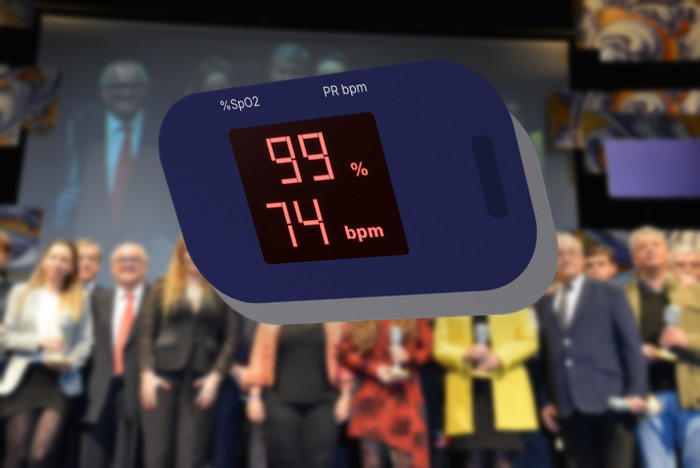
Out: 99
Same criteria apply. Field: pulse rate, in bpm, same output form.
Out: 74
